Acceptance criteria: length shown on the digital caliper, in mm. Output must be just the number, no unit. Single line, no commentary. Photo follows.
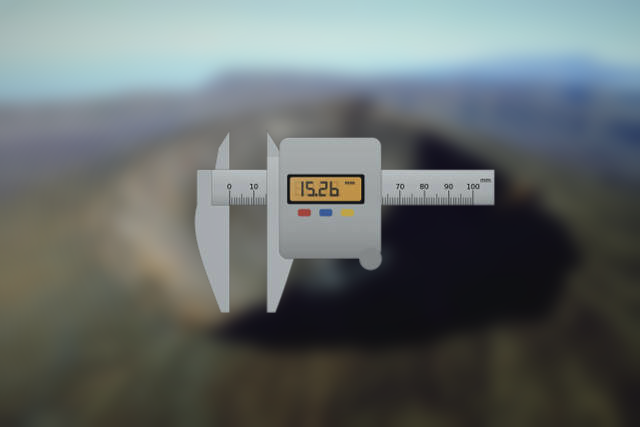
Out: 15.26
